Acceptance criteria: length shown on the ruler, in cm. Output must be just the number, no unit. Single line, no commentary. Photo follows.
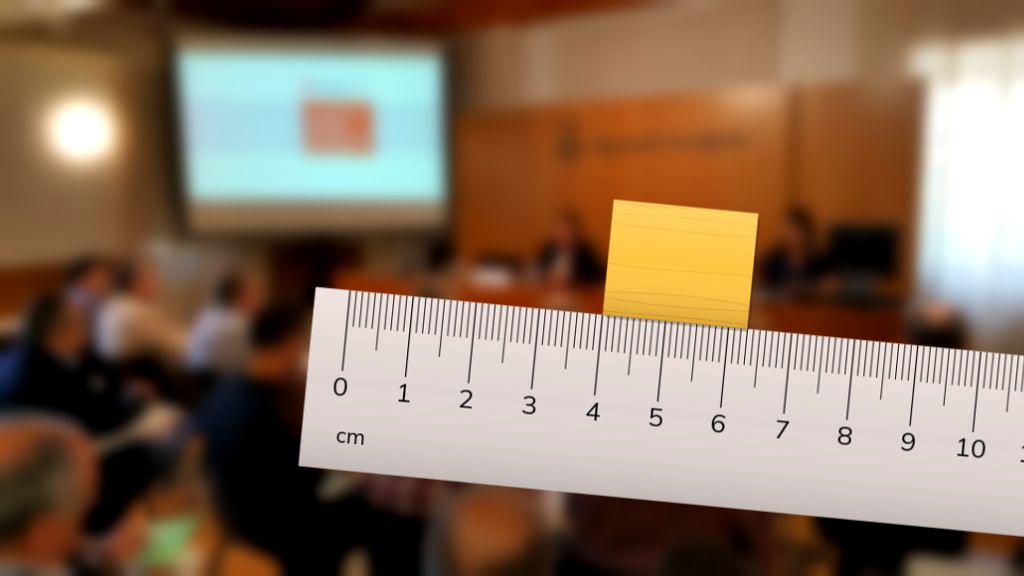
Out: 2.3
